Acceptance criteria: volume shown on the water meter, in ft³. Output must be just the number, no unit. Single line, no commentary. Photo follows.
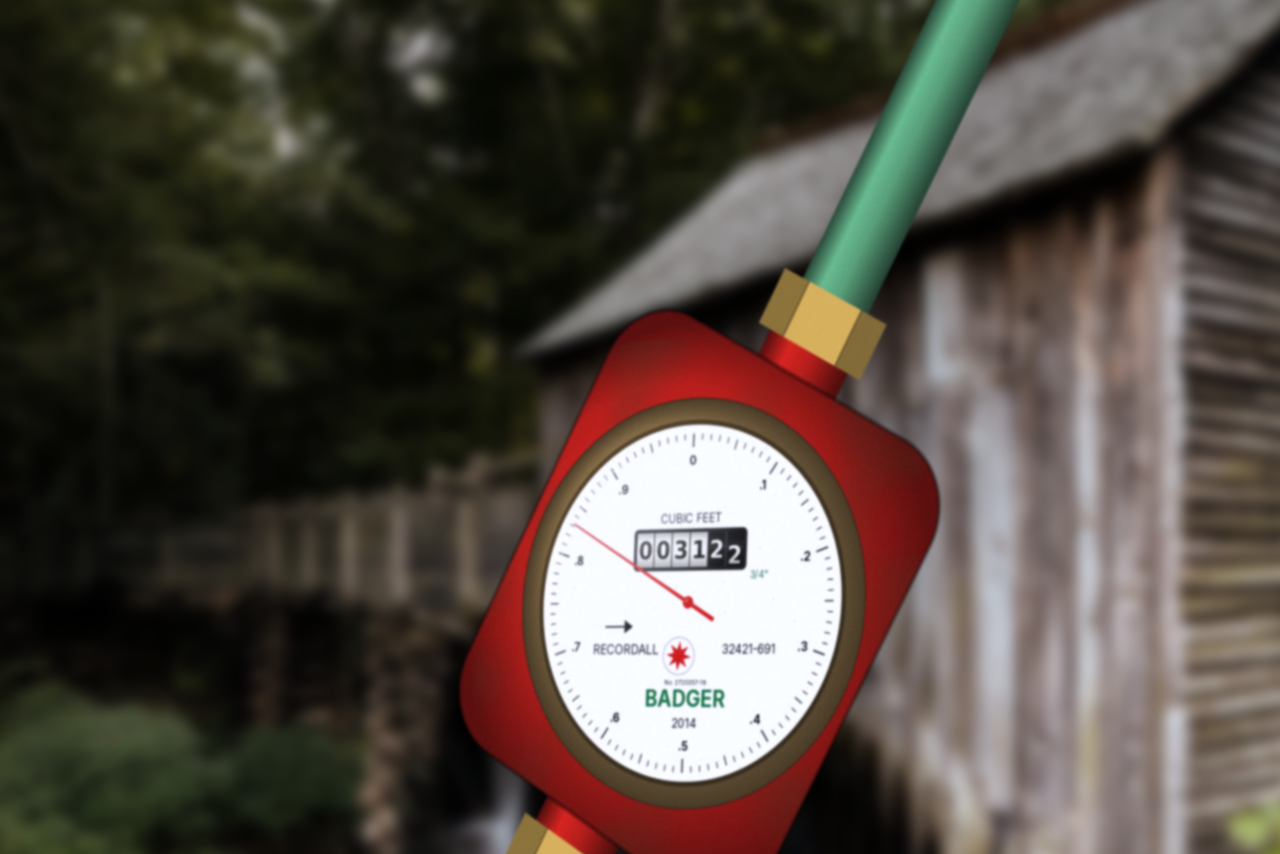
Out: 3121.83
